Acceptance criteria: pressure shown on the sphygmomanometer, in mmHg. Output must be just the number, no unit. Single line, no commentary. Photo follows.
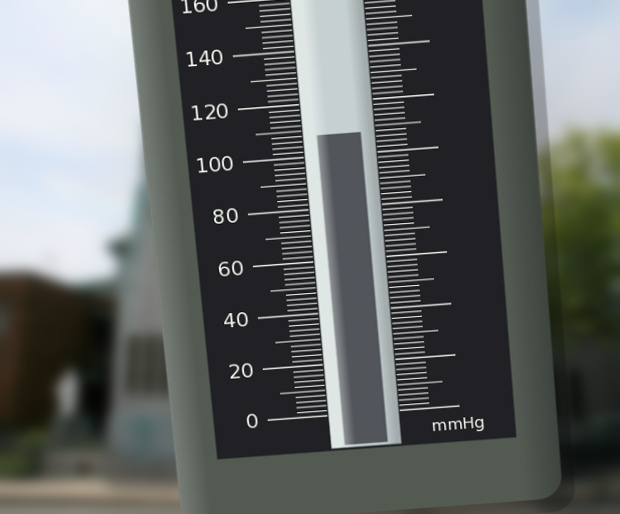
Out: 108
